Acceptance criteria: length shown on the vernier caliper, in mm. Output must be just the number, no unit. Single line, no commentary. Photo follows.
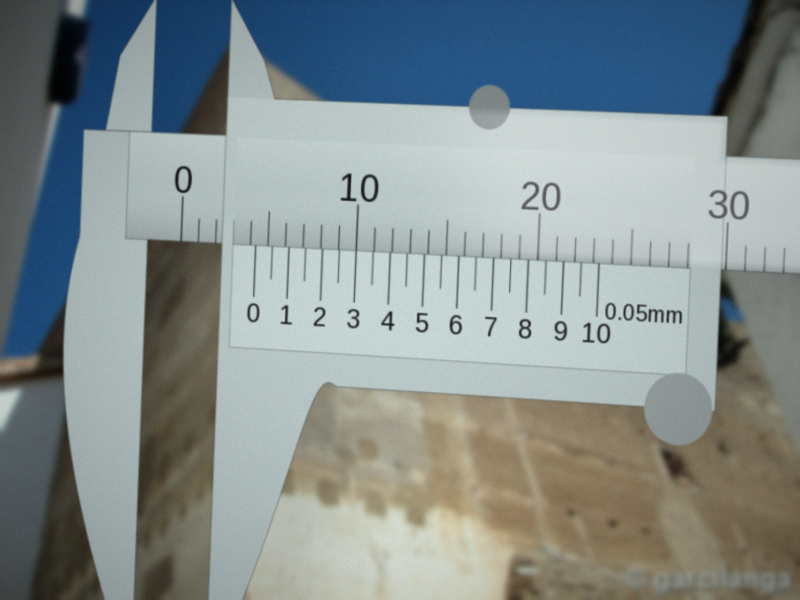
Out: 4.3
